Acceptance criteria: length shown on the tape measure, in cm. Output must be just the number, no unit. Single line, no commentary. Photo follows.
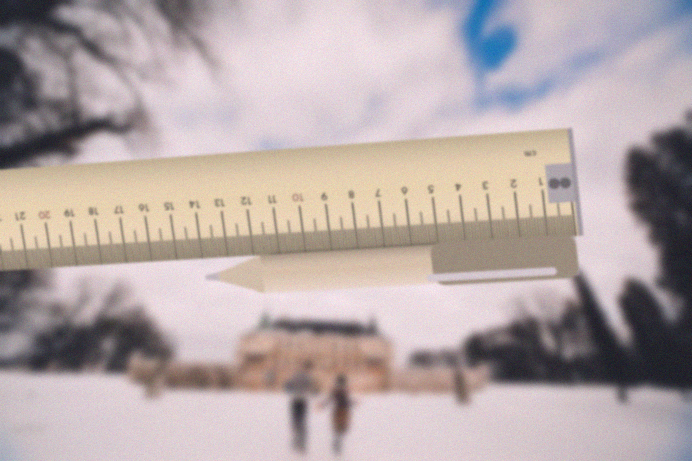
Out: 14
